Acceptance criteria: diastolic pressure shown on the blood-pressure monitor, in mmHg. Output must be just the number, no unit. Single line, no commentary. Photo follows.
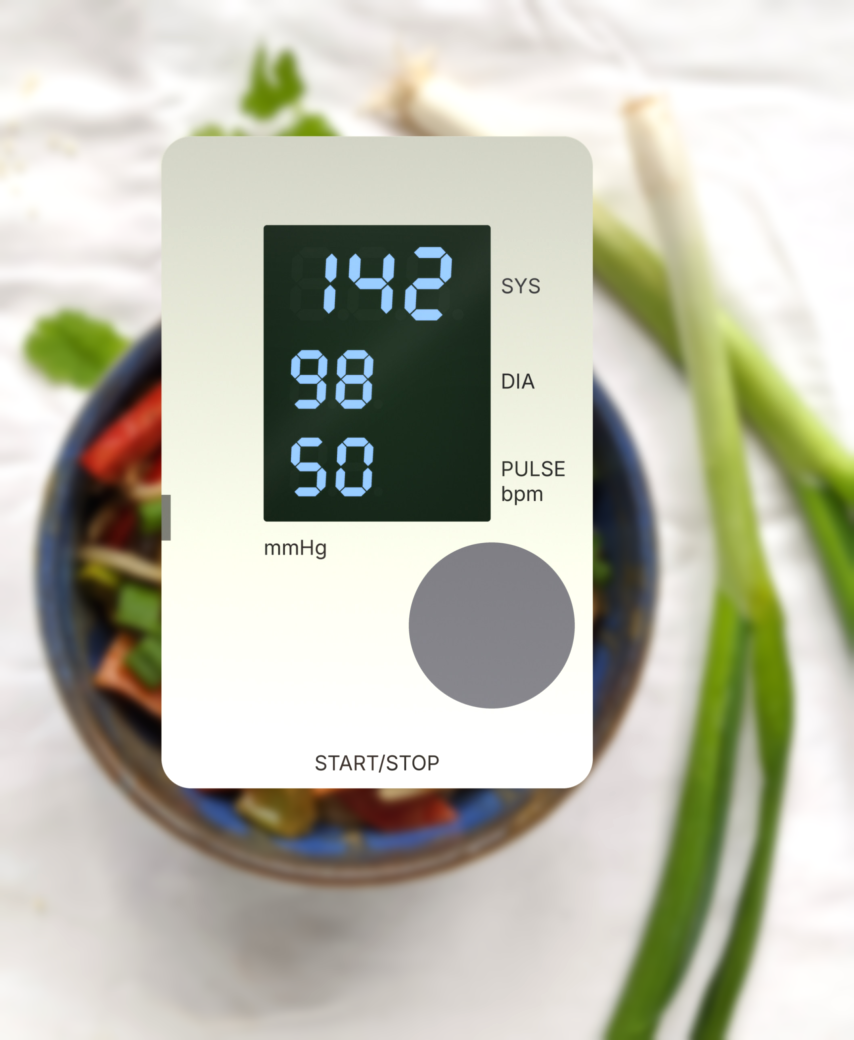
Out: 98
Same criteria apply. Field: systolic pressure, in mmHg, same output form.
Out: 142
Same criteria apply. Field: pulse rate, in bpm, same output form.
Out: 50
